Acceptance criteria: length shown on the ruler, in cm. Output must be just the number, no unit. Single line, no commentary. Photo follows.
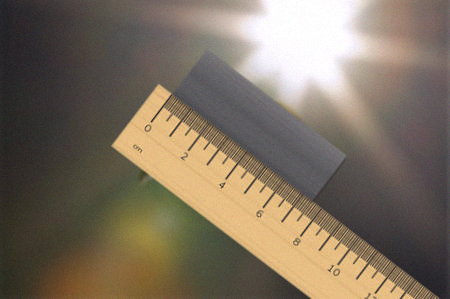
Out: 7.5
